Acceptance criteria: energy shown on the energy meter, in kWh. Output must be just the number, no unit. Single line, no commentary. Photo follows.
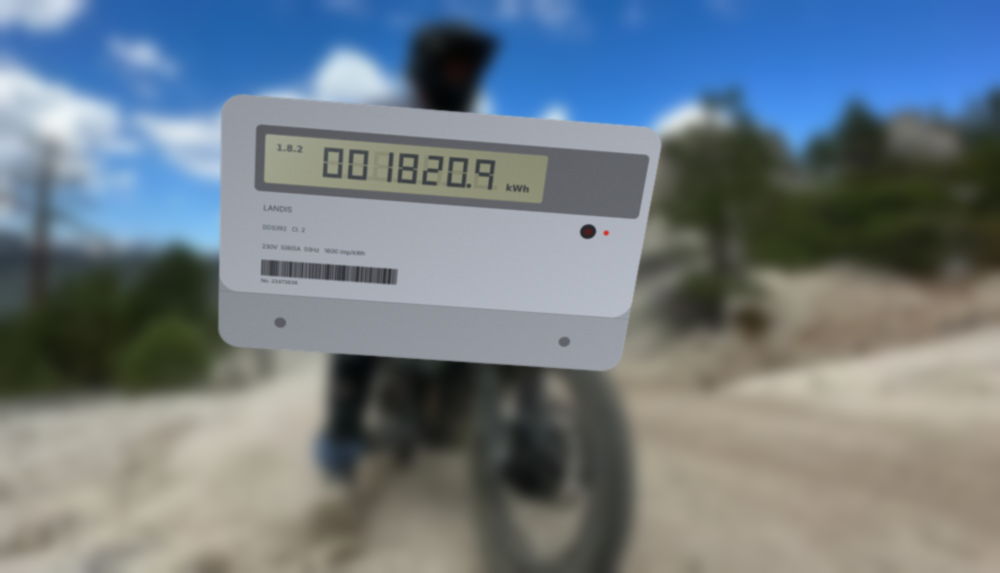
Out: 1820.9
